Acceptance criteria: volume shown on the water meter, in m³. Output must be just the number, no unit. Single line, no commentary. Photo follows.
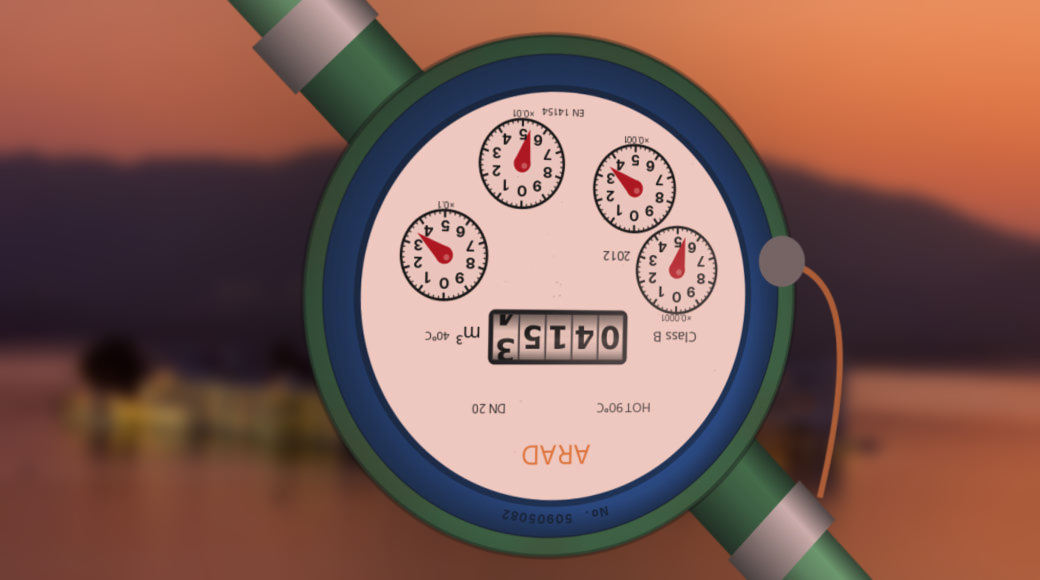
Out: 4153.3535
